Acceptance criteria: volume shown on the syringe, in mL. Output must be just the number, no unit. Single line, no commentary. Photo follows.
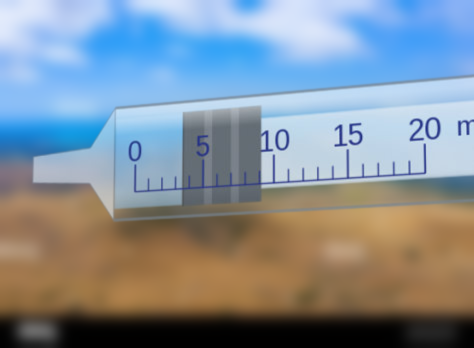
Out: 3.5
